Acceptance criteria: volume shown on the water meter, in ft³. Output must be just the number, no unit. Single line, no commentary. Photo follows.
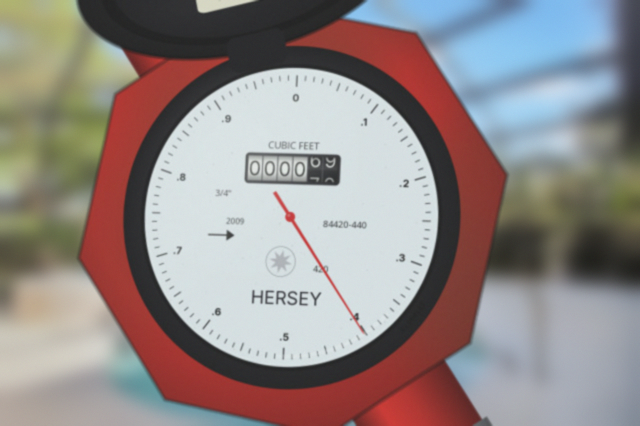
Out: 69.40
